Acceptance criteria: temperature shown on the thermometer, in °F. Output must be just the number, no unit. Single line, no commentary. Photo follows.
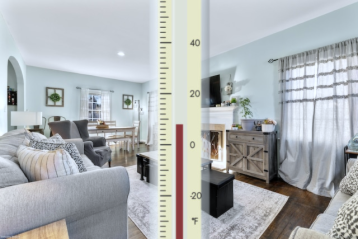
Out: 8
